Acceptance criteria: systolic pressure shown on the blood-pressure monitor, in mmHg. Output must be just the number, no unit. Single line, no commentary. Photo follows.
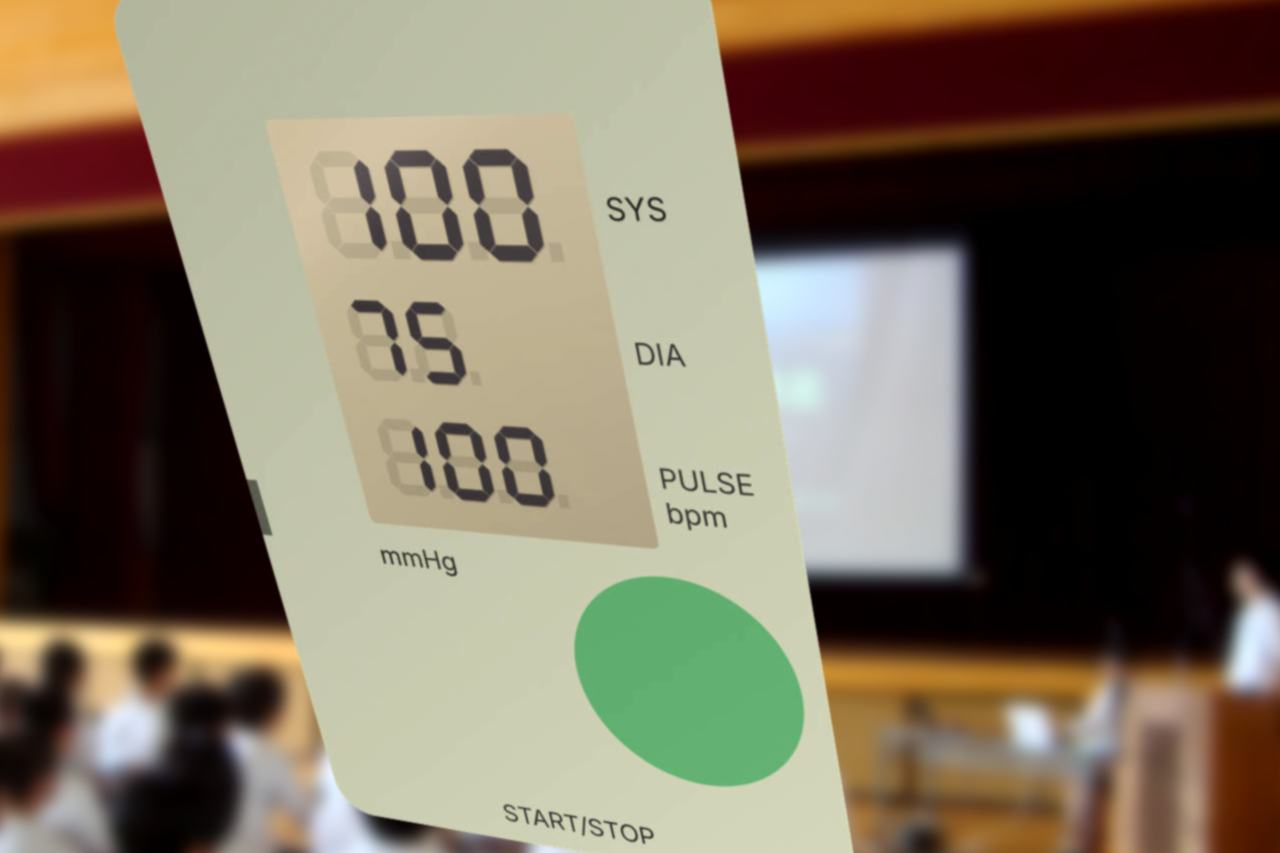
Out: 100
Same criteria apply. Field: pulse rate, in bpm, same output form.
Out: 100
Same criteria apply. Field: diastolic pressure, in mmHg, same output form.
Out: 75
